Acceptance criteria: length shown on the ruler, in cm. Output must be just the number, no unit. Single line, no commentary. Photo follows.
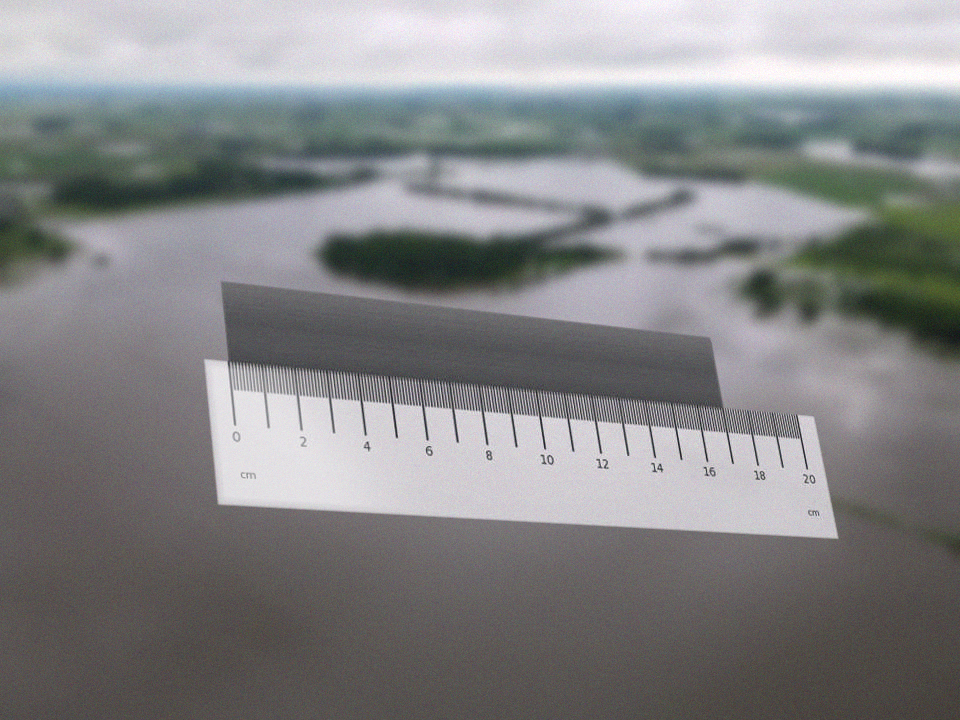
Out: 17
